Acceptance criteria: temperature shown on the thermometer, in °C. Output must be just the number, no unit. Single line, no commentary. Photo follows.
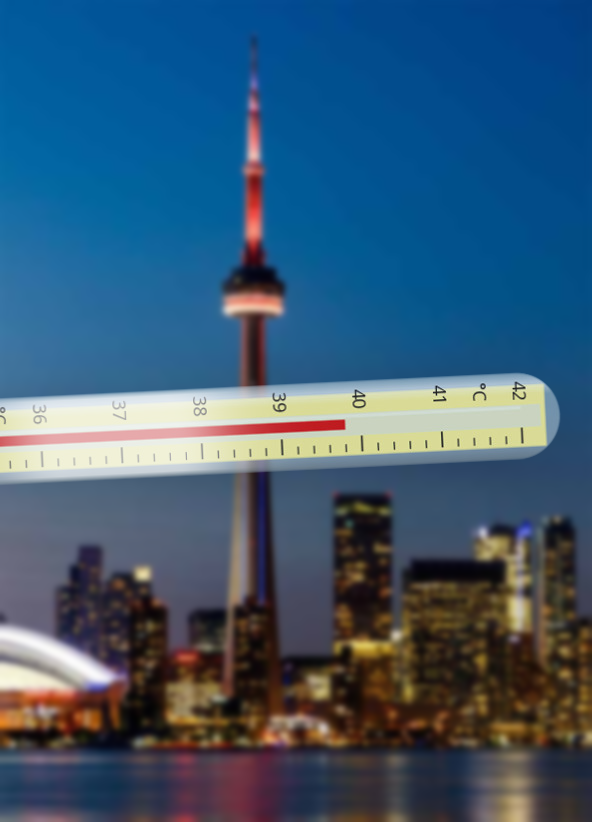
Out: 39.8
